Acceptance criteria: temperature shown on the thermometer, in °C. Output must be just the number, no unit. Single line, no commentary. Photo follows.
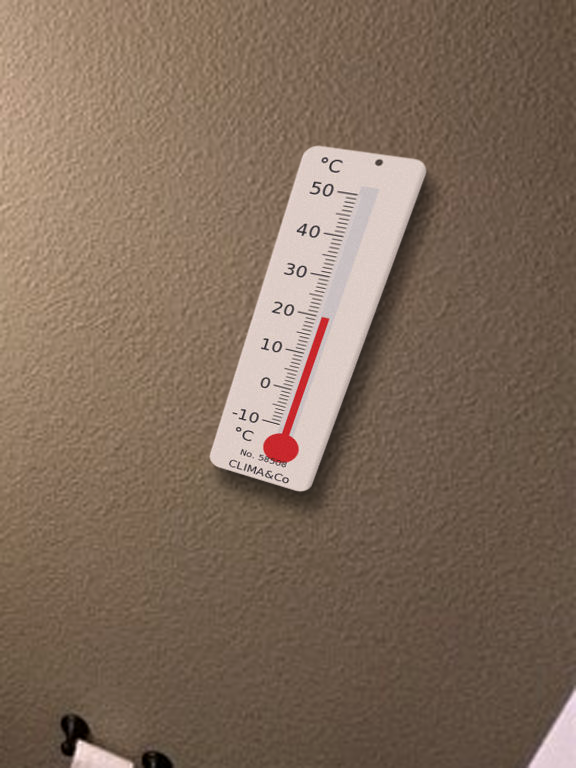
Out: 20
